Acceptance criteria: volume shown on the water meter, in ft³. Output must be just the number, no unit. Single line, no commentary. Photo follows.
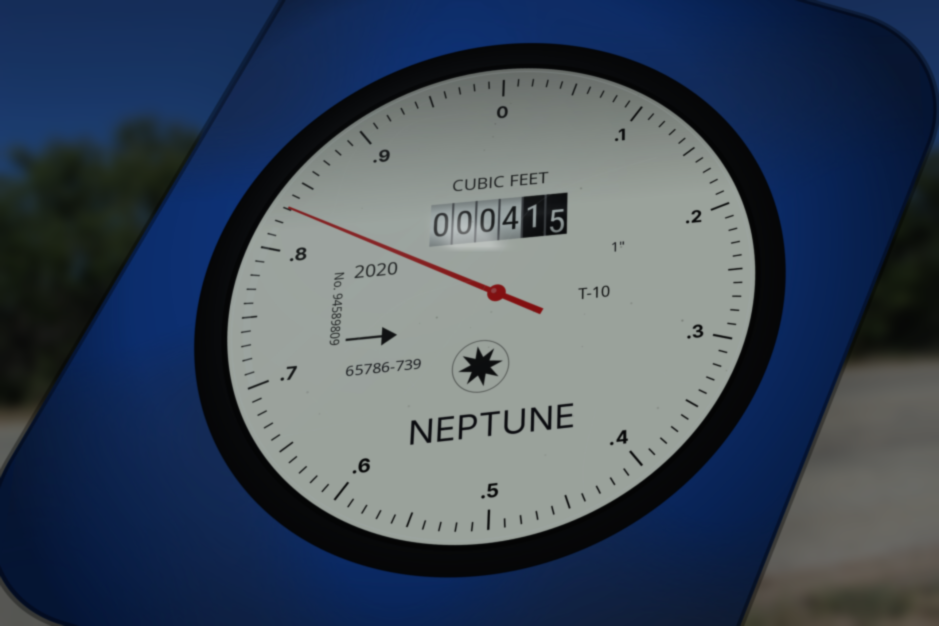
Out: 414.83
